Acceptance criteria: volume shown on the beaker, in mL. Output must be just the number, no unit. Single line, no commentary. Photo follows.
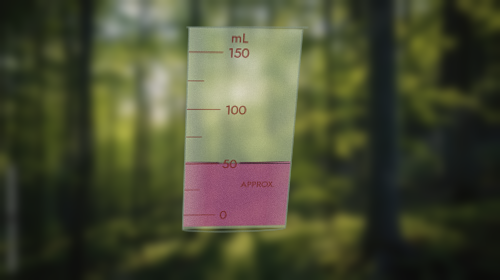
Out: 50
